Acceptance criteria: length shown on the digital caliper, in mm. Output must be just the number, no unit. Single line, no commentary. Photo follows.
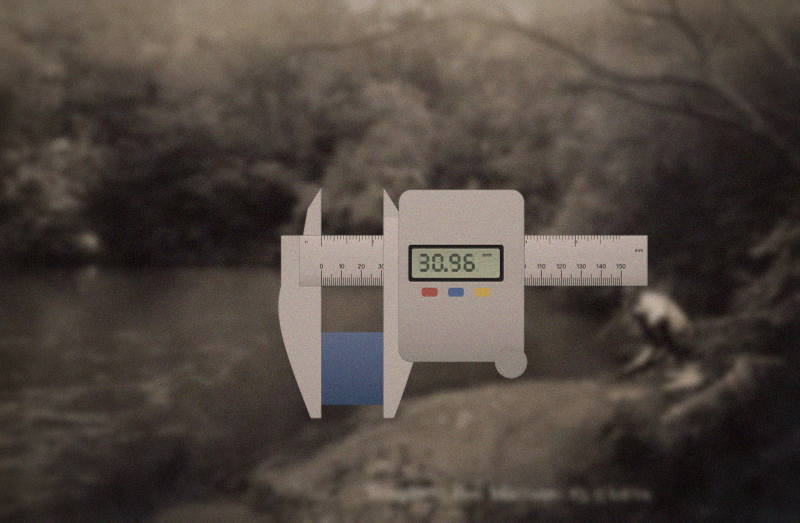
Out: 30.96
